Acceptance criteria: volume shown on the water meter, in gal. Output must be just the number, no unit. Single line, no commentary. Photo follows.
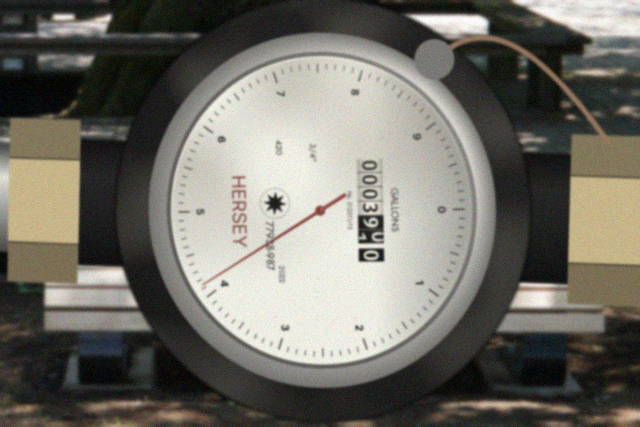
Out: 3904.1
